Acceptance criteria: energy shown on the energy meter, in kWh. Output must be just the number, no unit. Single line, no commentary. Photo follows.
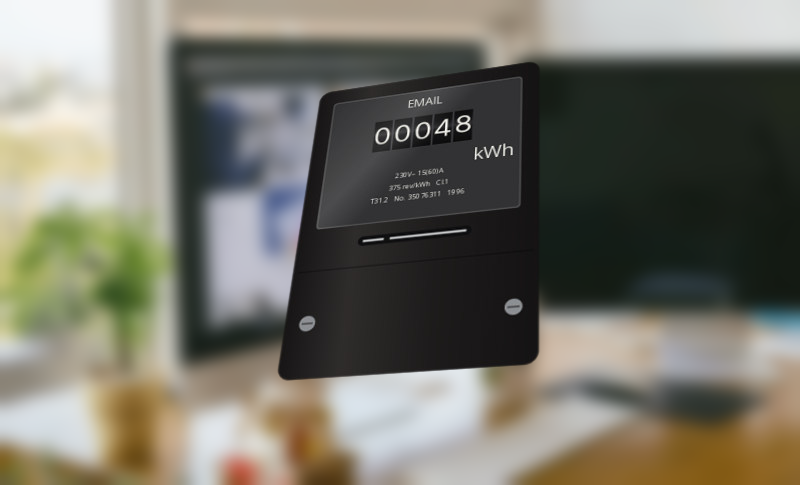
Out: 48
